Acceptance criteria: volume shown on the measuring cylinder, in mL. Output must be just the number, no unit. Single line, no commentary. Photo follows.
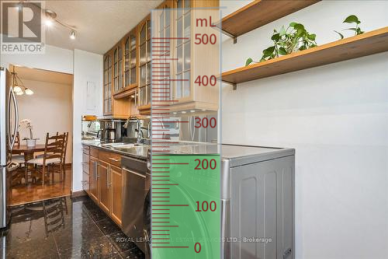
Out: 220
